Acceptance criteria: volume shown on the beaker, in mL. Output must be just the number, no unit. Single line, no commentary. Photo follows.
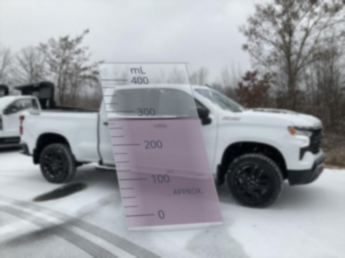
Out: 275
